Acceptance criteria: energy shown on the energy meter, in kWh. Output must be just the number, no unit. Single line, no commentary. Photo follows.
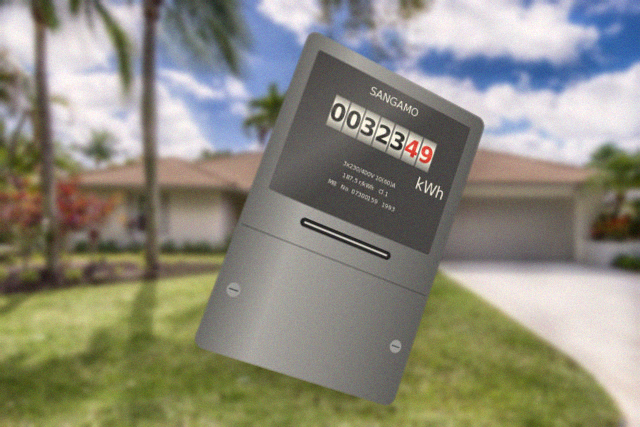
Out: 323.49
